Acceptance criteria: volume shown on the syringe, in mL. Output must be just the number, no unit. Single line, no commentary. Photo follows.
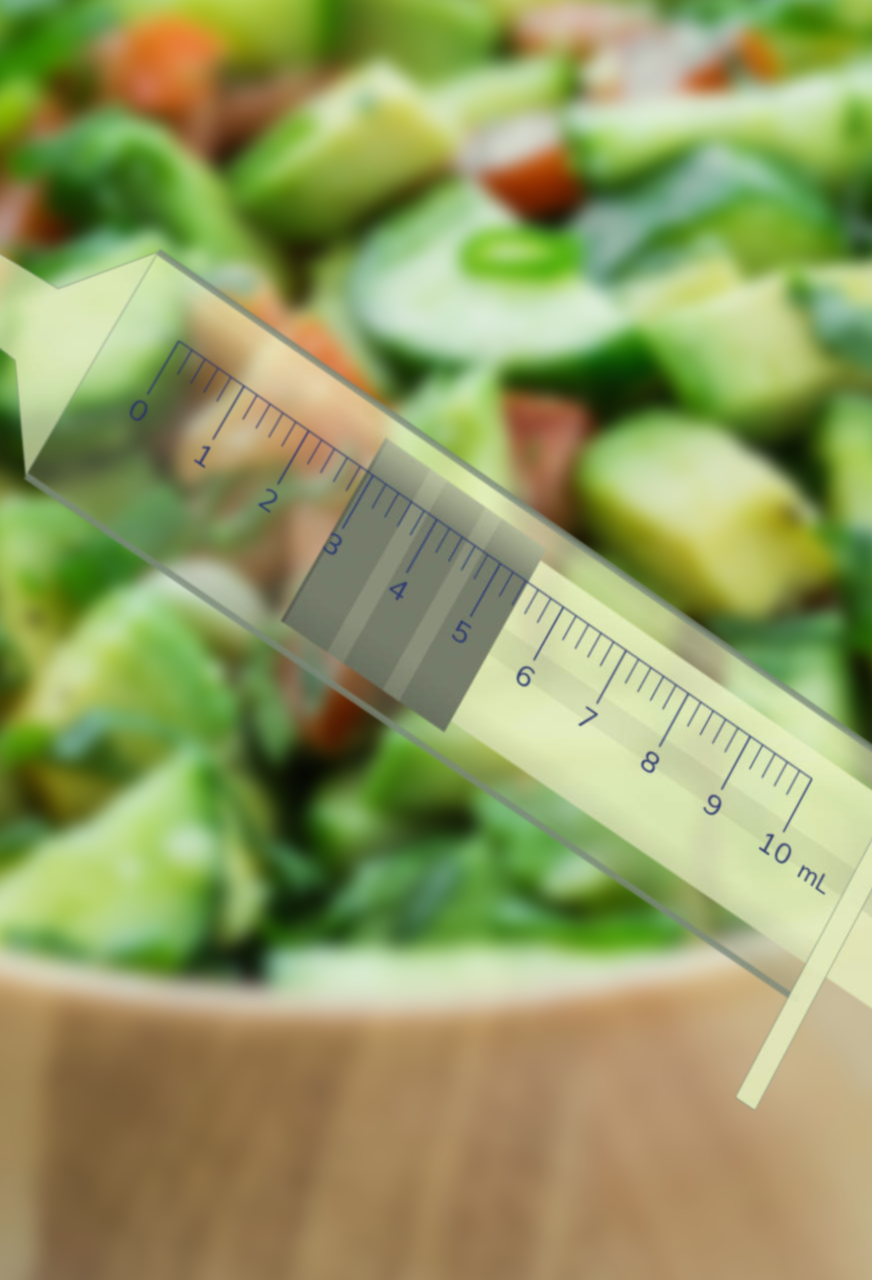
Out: 2.9
